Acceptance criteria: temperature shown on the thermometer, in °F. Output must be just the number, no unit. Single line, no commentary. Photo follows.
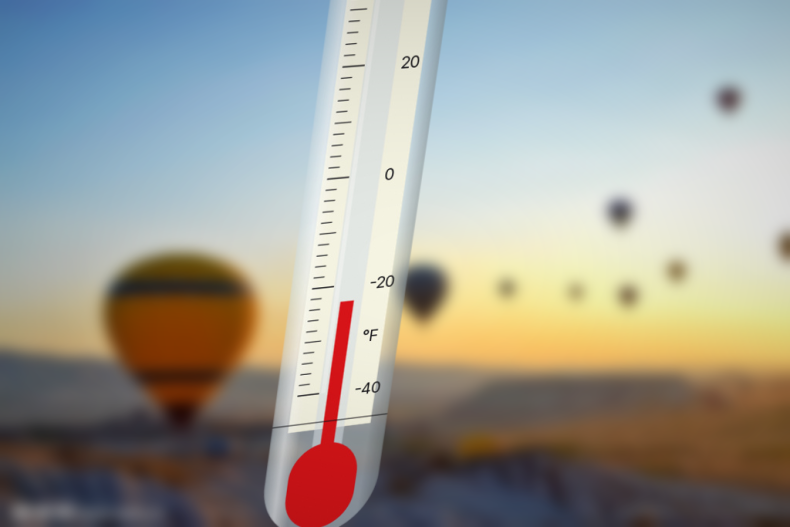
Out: -23
